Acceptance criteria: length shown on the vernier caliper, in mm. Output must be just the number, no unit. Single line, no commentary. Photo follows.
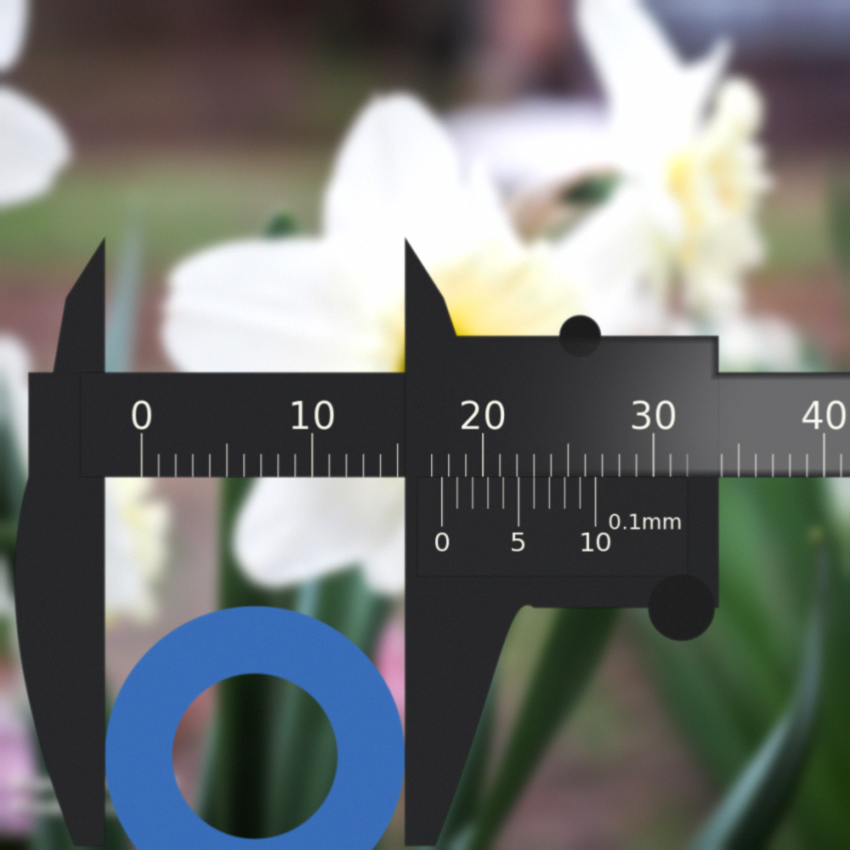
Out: 17.6
